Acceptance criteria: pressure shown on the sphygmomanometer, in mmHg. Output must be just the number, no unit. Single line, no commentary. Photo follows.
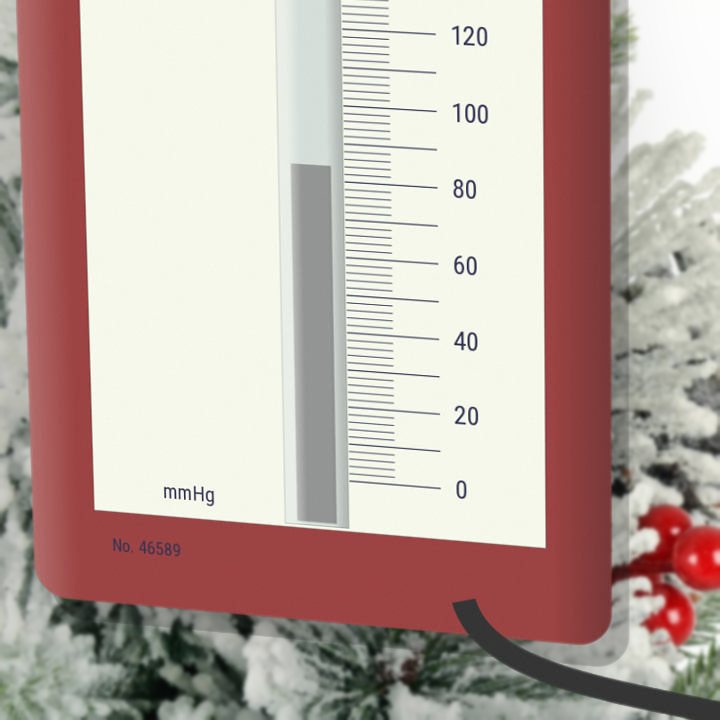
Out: 84
